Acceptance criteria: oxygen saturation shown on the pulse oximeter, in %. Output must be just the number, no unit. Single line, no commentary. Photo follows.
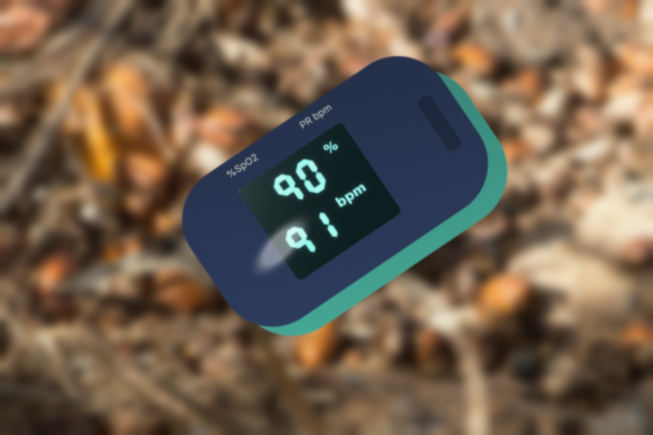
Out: 90
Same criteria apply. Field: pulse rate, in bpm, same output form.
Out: 91
